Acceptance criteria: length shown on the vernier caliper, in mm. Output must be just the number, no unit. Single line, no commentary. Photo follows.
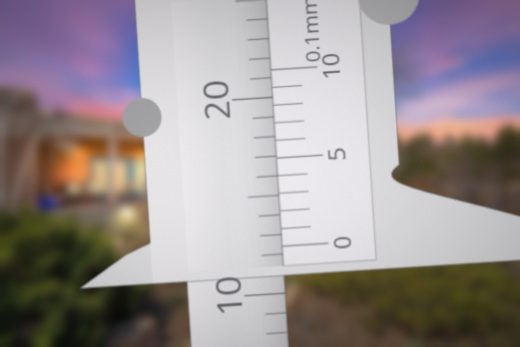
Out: 12.4
